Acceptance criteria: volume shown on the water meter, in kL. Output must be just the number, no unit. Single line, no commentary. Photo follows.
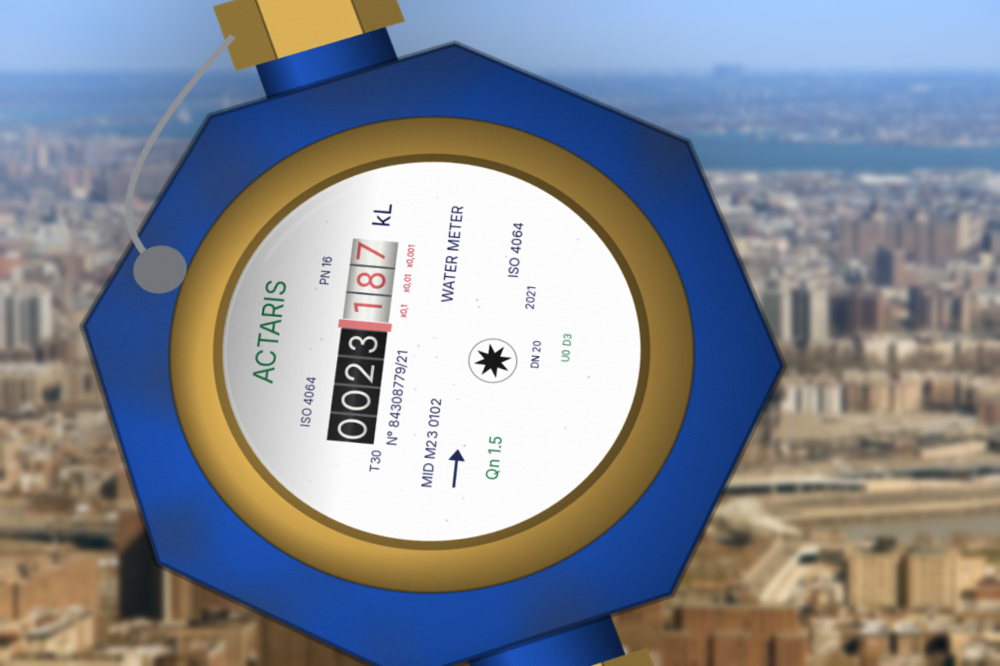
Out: 23.187
